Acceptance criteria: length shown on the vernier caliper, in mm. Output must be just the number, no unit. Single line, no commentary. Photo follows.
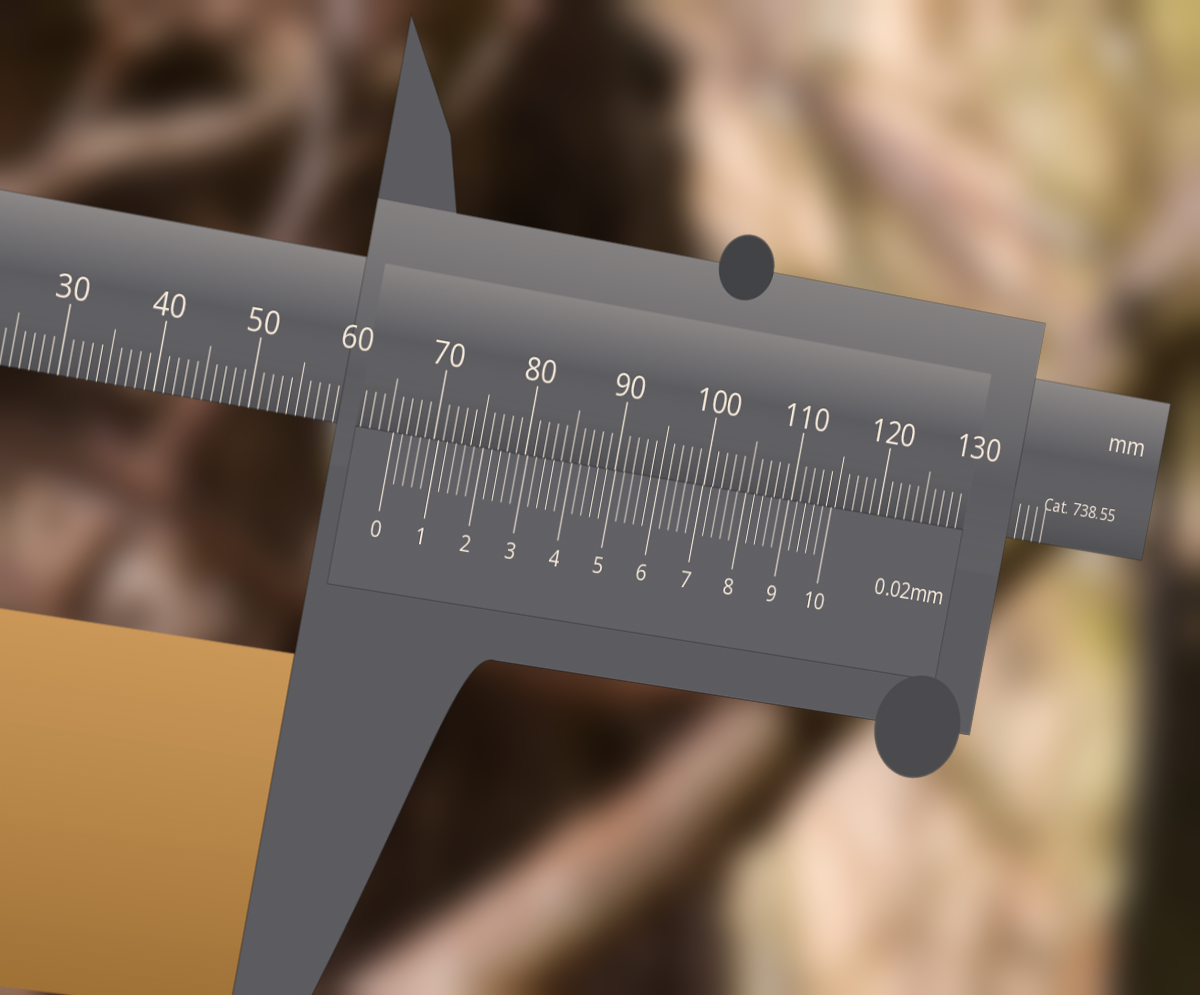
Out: 65.6
